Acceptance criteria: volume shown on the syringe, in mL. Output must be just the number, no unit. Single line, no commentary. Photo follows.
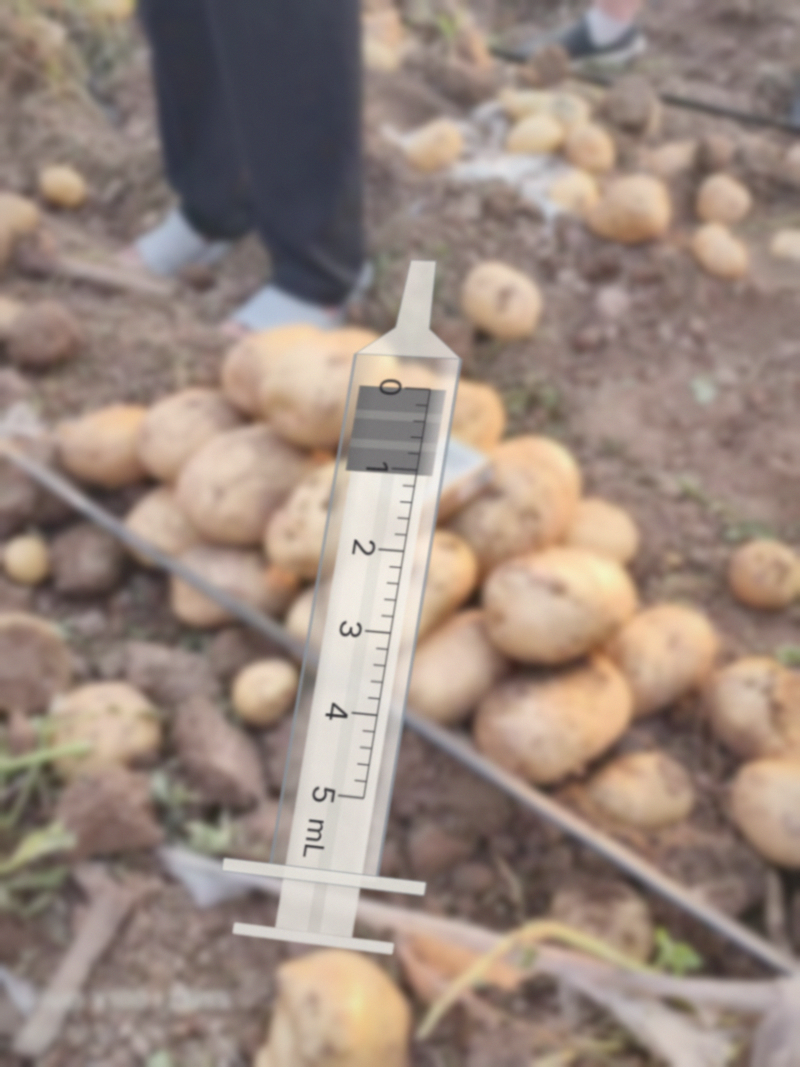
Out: 0
